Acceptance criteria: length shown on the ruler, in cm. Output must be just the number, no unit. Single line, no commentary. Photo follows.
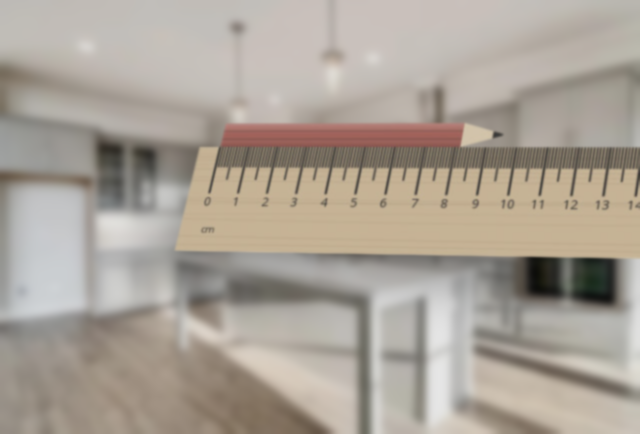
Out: 9.5
